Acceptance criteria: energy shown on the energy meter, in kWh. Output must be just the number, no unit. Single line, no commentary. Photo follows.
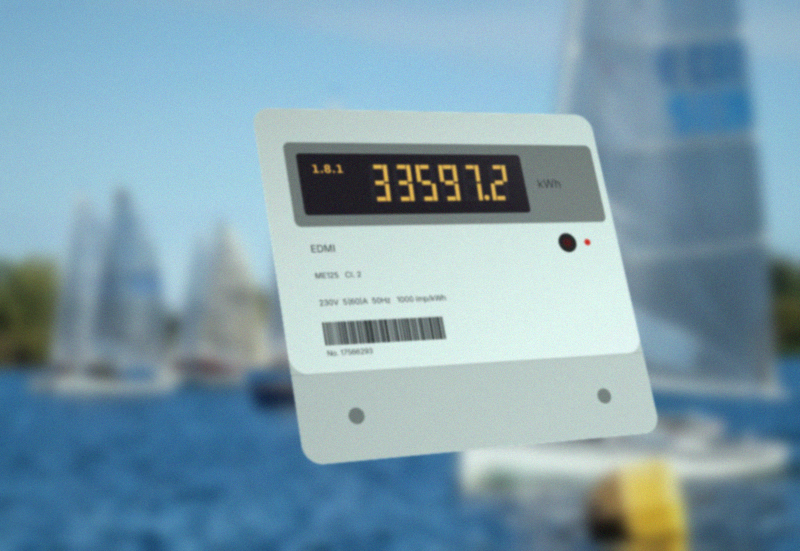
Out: 33597.2
